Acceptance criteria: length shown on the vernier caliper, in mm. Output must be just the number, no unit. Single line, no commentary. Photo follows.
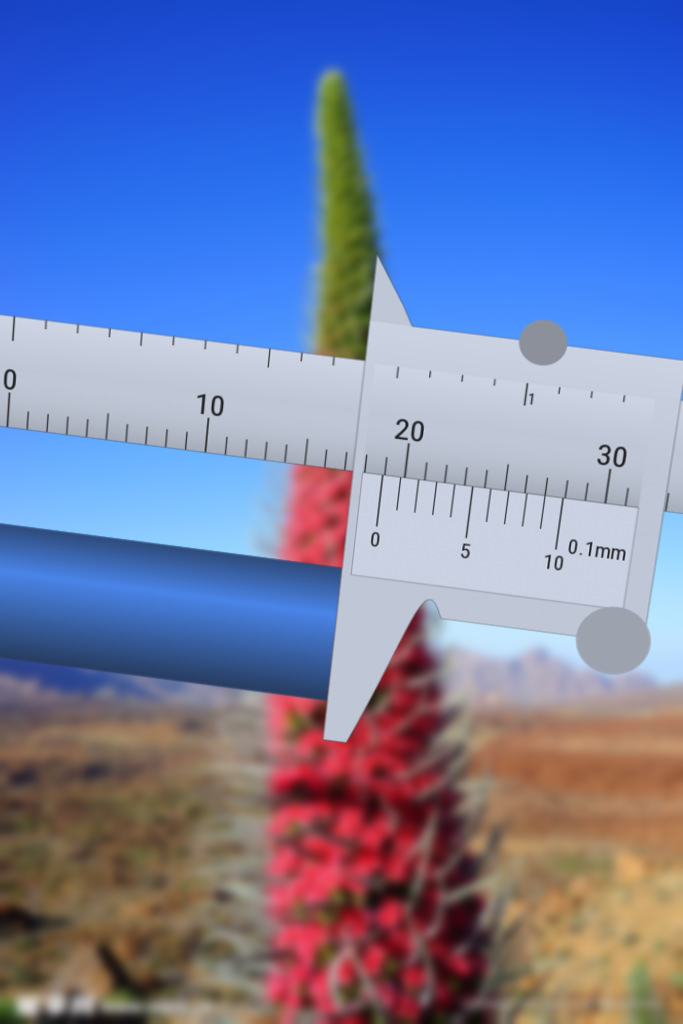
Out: 18.9
